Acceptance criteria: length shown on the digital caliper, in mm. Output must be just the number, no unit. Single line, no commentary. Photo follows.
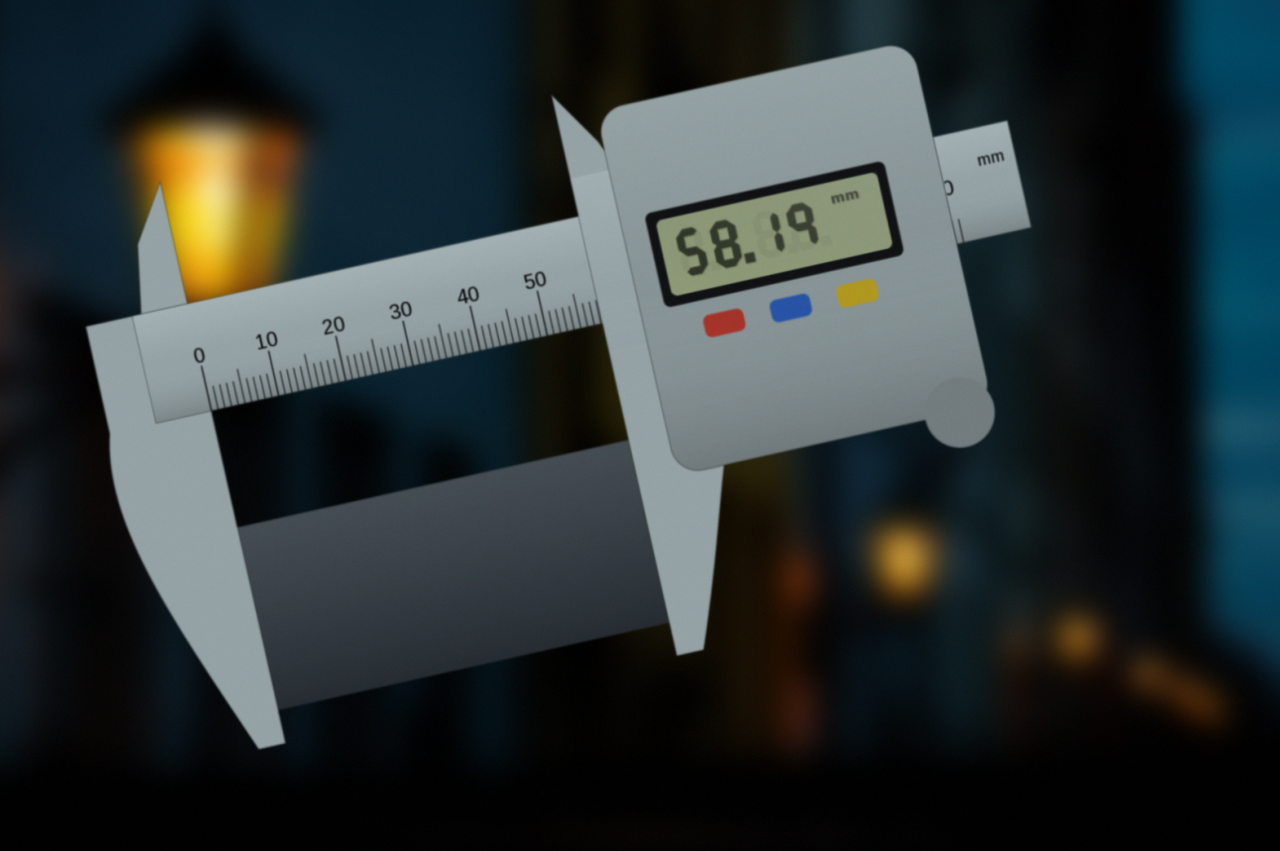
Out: 58.19
